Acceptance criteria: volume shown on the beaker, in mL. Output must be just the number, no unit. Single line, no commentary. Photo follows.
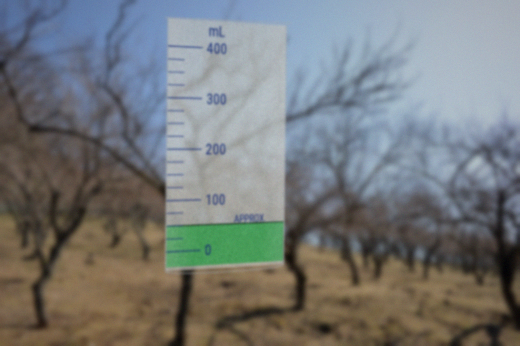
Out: 50
